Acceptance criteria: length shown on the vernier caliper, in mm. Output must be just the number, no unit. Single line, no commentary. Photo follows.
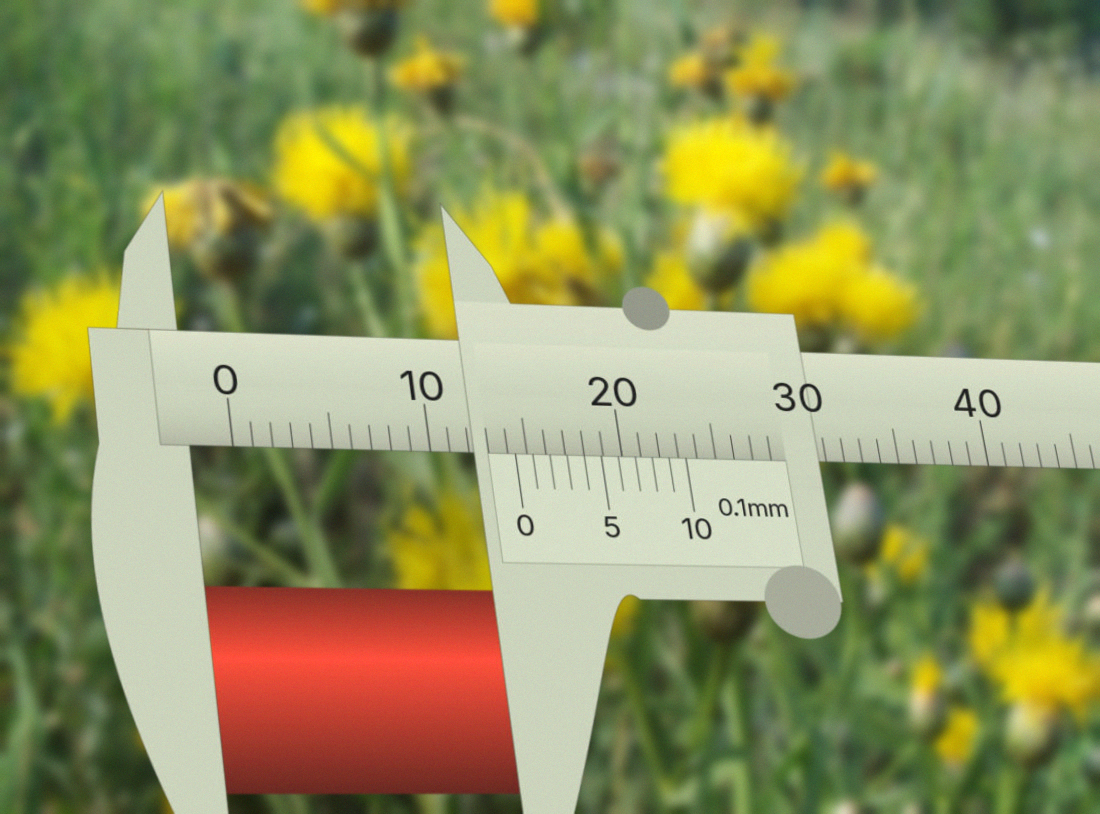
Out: 14.4
